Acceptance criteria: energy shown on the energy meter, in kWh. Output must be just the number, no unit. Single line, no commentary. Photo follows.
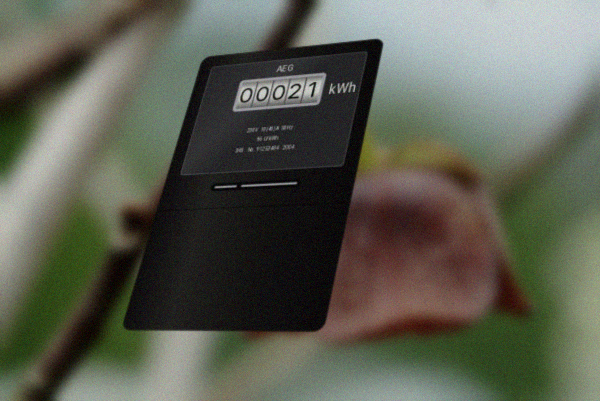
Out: 21
